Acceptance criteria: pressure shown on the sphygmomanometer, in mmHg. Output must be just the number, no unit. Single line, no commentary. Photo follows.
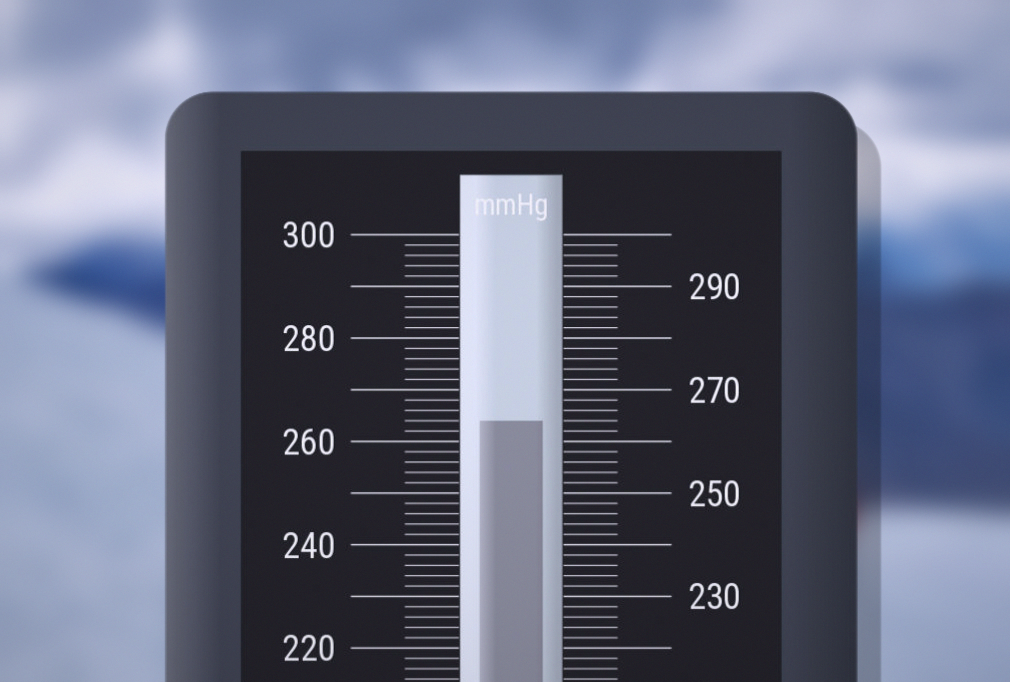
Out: 264
